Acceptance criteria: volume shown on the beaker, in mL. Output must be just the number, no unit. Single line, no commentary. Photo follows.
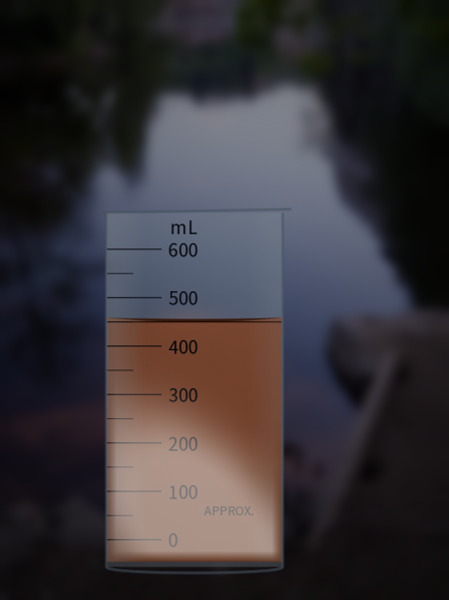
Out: 450
